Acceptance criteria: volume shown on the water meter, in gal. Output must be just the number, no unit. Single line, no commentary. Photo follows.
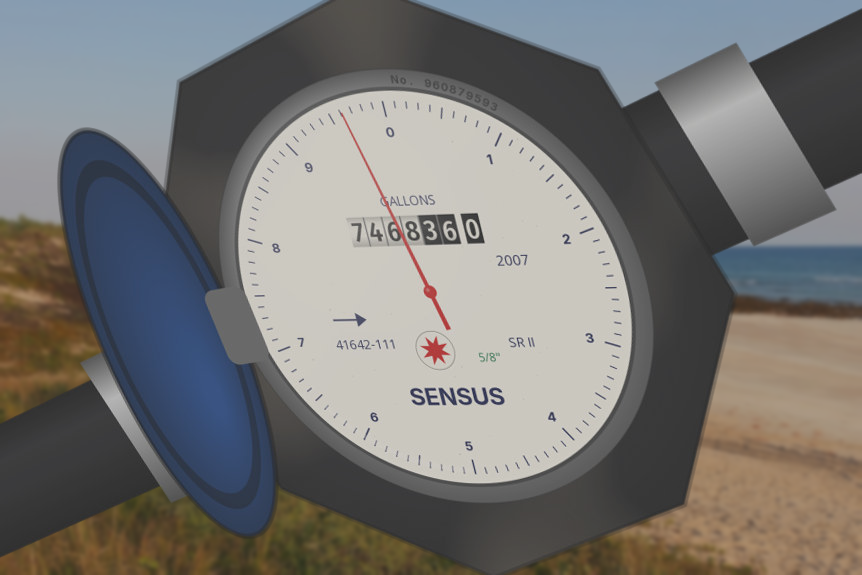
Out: 7468359.6
